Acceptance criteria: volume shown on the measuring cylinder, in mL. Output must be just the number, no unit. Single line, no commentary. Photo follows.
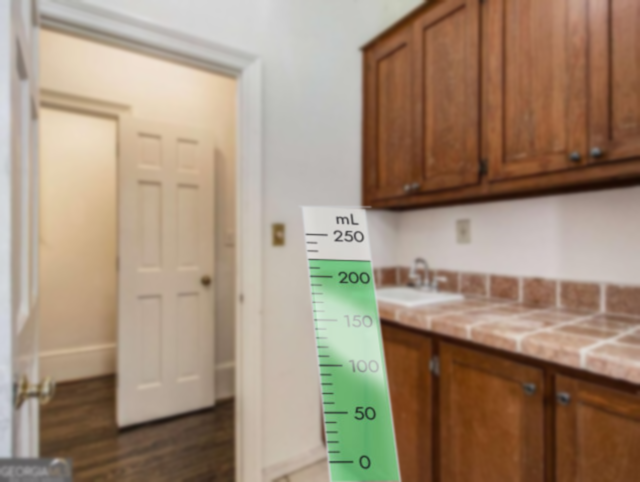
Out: 220
